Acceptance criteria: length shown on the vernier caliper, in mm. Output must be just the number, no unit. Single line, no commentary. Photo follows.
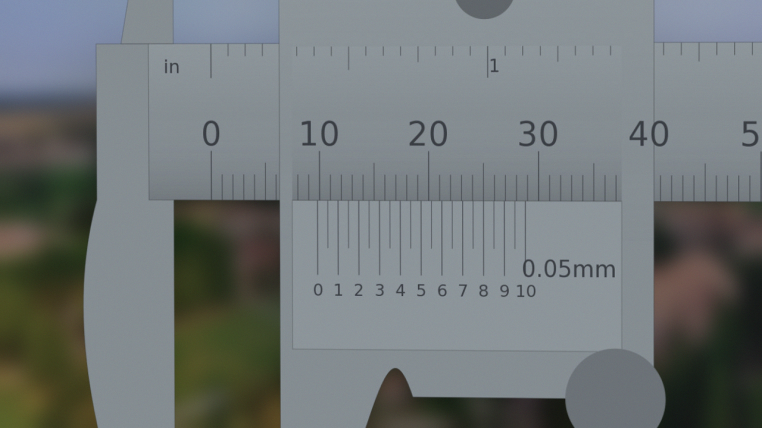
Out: 9.8
